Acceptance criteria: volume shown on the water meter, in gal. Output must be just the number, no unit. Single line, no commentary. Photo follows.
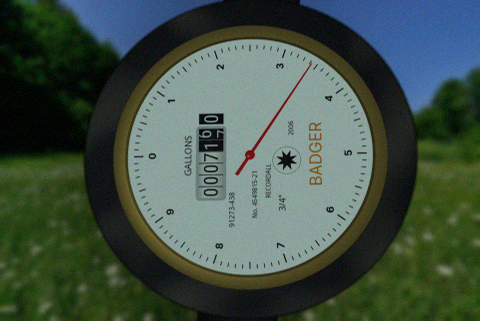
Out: 7163.4
